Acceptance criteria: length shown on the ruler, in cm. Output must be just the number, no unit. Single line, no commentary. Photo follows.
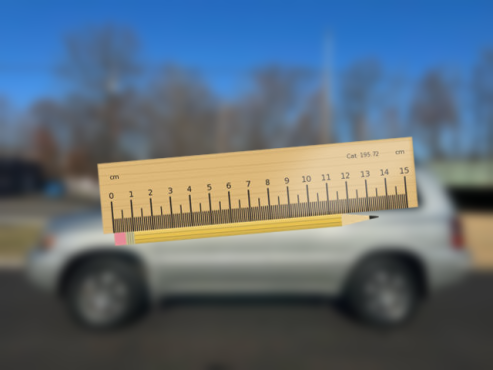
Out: 13.5
